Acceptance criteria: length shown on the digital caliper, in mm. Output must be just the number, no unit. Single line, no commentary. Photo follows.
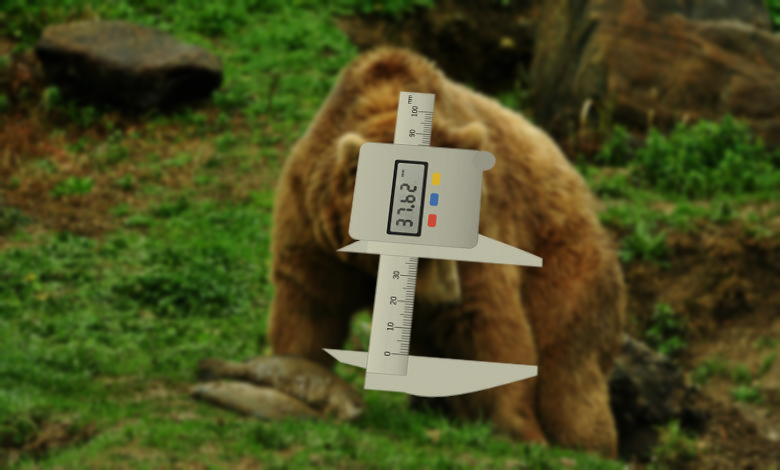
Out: 37.62
